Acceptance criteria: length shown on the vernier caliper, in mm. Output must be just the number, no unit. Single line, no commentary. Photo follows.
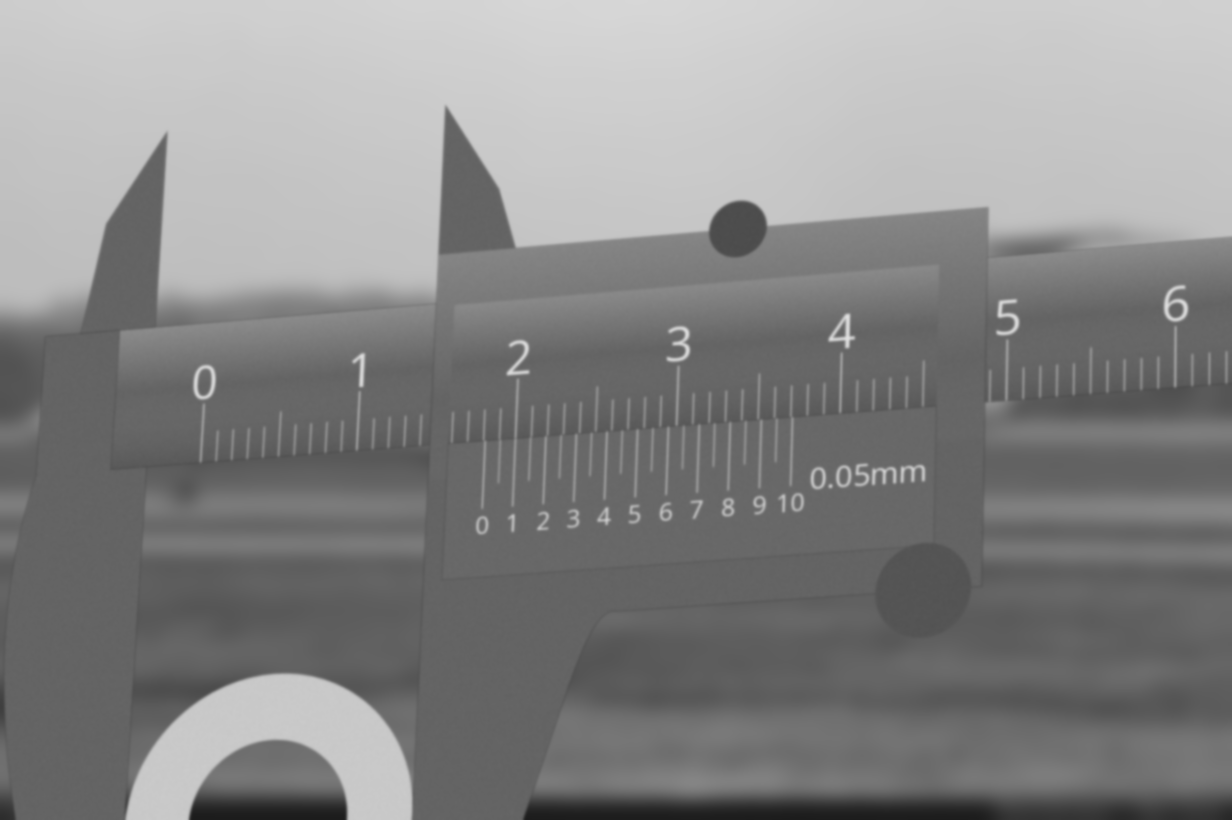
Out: 18.1
